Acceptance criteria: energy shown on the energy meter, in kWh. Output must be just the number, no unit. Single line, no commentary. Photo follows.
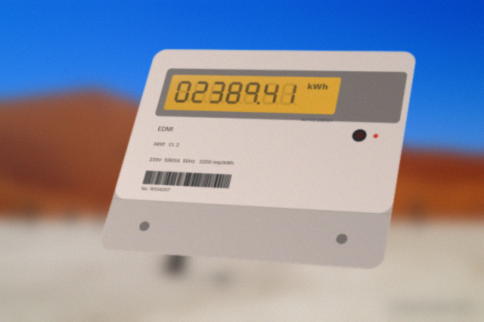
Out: 2389.41
